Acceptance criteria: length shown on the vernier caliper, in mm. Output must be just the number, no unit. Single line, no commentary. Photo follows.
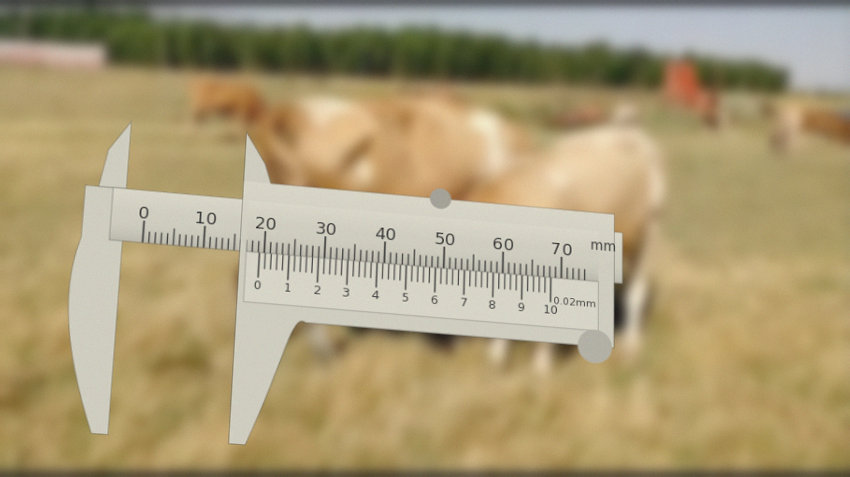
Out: 19.2
